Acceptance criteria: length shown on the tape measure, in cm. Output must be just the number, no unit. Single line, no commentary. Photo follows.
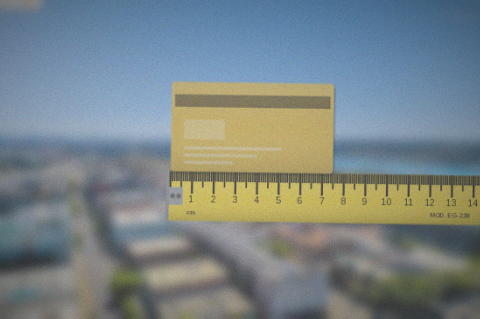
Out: 7.5
